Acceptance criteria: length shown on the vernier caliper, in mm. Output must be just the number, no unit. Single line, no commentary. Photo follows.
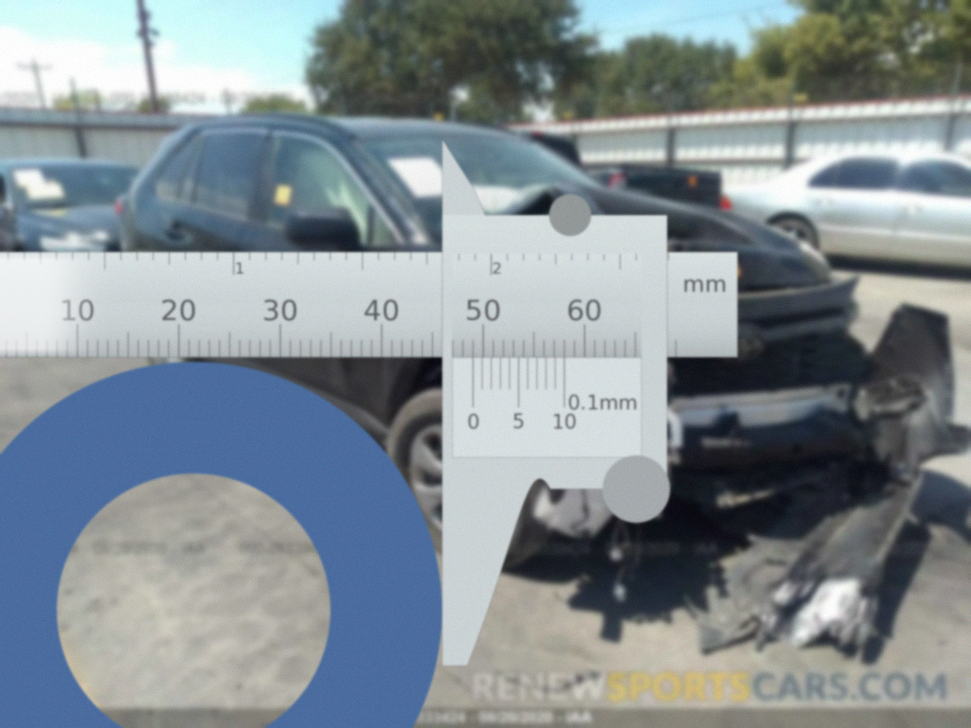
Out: 49.0
